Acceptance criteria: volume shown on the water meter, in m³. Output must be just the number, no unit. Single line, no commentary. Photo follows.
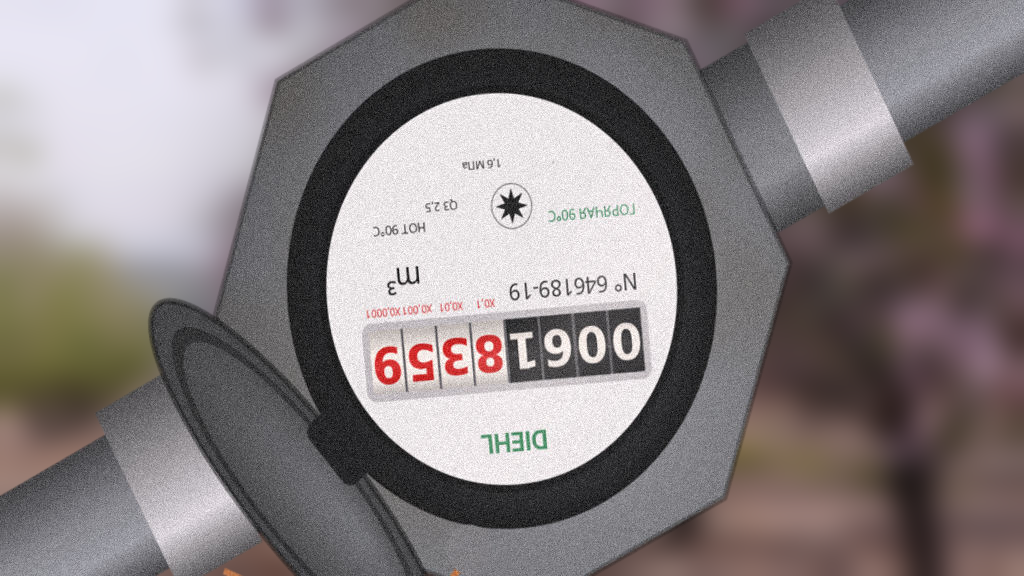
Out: 61.8359
